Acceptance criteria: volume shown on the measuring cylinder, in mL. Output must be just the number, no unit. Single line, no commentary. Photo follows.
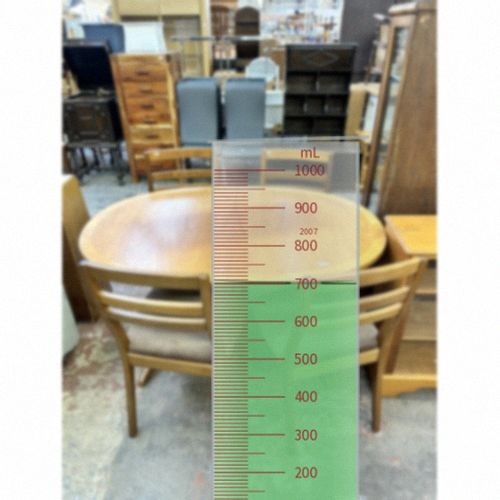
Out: 700
